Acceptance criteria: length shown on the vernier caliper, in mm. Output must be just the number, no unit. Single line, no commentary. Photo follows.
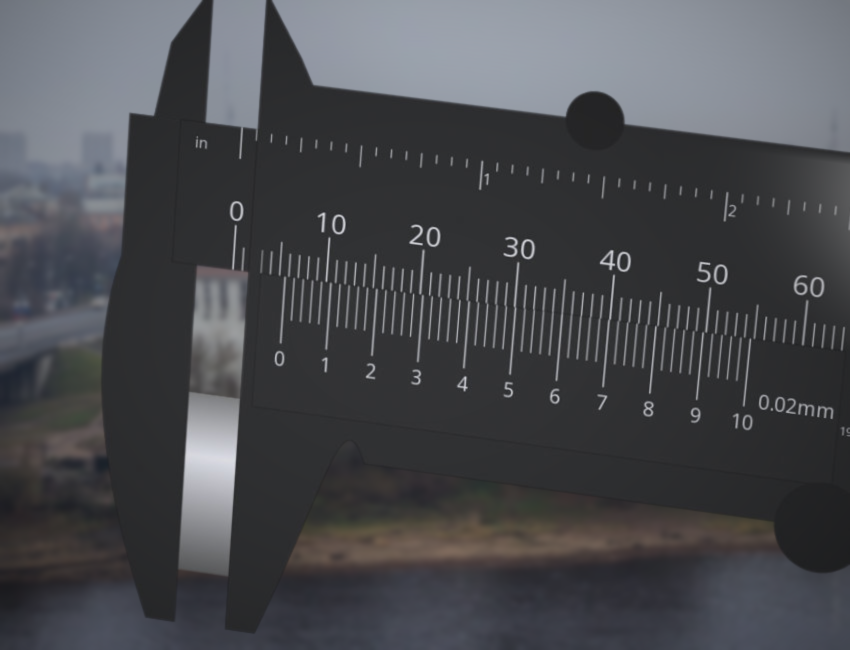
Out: 5.6
